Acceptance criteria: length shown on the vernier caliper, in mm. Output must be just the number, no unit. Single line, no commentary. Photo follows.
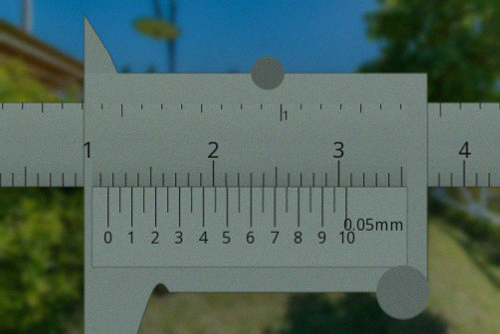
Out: 11.6
